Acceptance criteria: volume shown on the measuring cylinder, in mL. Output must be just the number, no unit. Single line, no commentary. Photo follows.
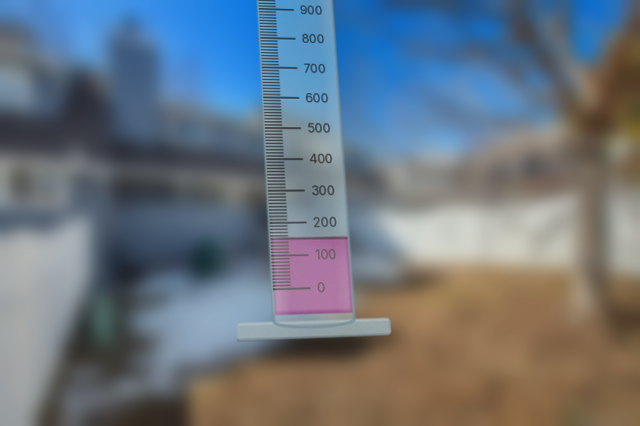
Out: 150
